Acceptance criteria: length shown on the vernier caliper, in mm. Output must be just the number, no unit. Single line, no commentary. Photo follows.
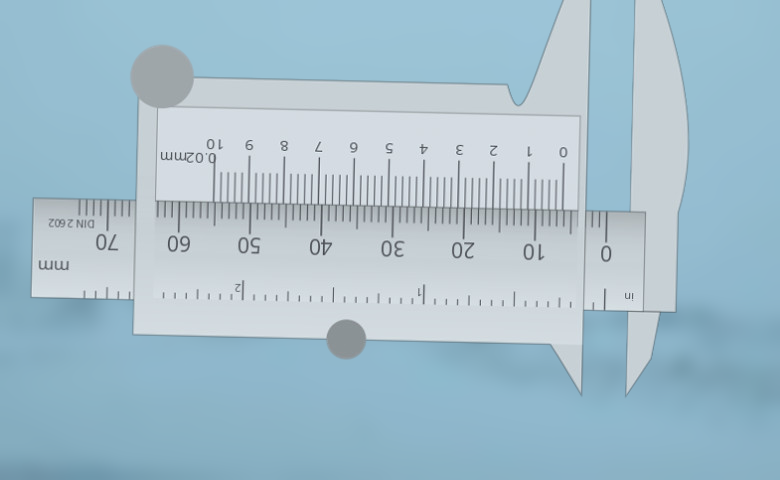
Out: 6.2
